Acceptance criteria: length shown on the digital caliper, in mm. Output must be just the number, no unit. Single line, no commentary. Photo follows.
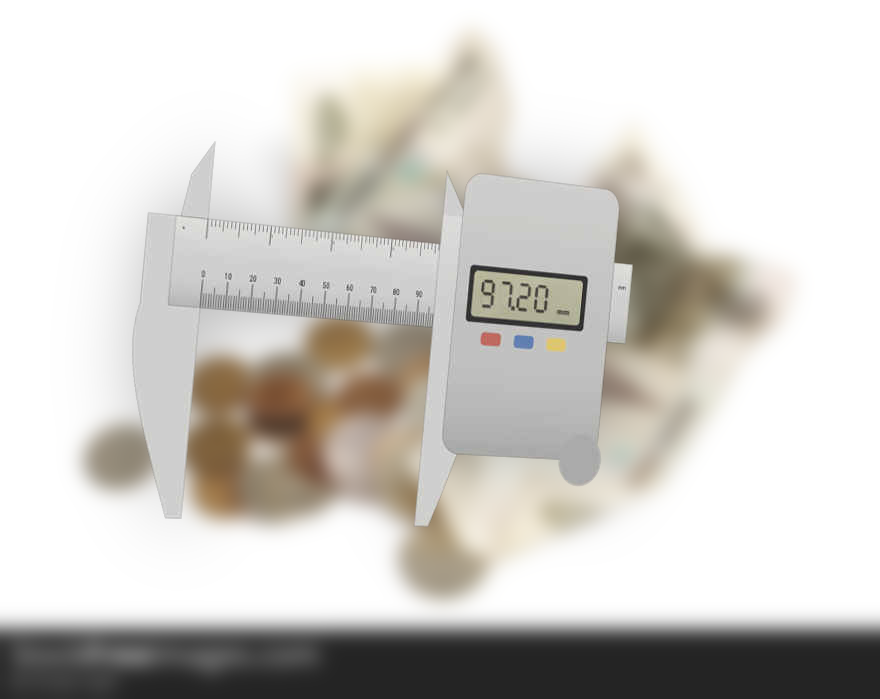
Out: 97.20
